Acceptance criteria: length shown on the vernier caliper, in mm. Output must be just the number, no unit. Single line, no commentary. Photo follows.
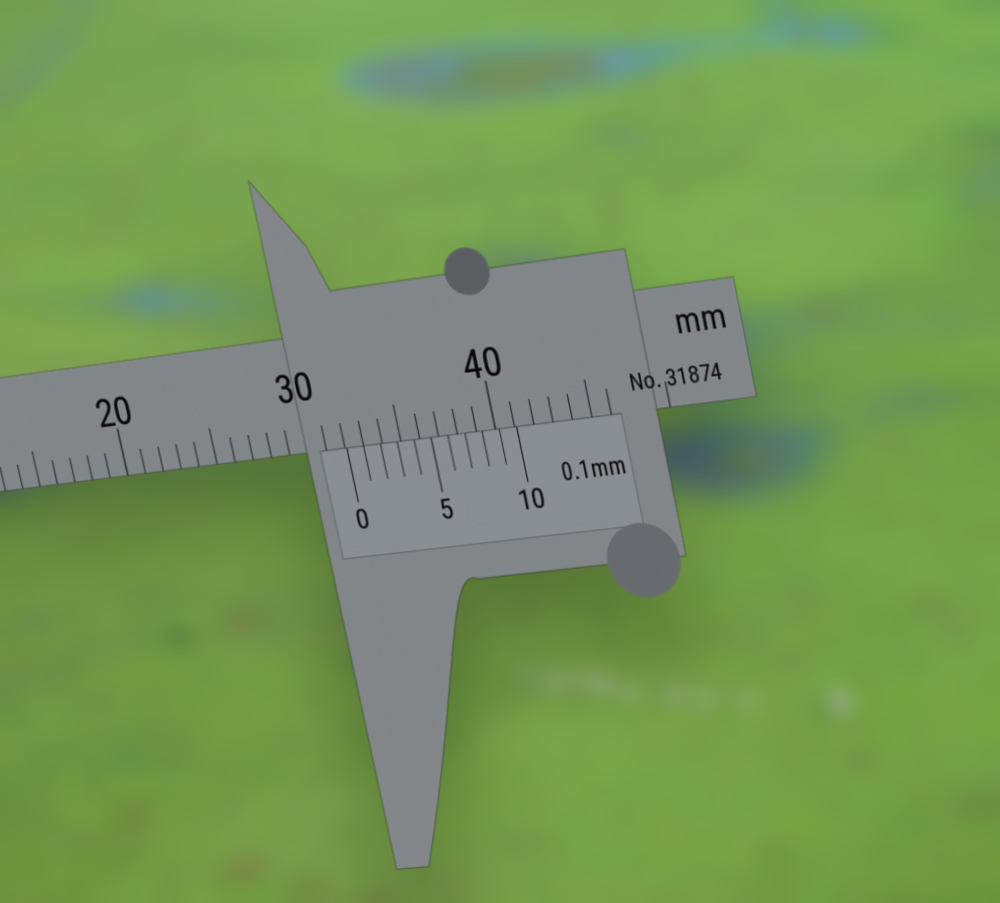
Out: 32.1
